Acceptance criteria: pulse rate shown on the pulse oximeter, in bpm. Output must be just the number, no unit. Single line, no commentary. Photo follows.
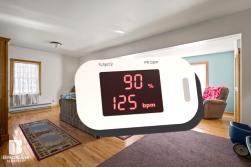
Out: 125
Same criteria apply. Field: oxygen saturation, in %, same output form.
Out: 90
